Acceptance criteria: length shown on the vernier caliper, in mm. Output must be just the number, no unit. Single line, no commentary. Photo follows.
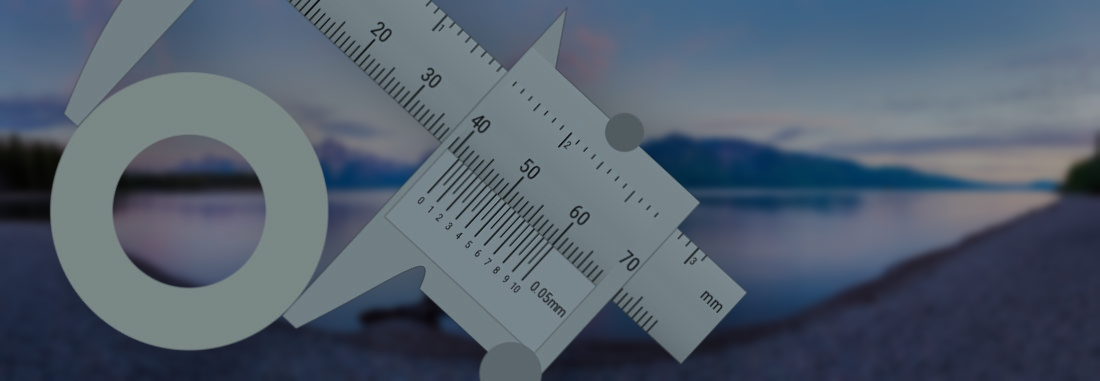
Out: 41.2
